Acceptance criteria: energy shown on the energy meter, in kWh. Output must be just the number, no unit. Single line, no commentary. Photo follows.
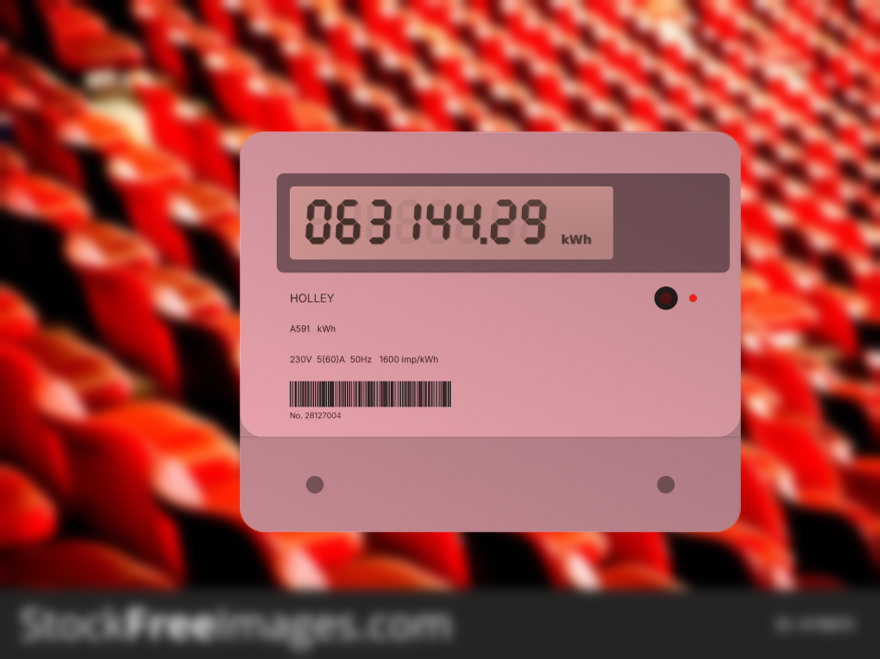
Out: 63144.29
